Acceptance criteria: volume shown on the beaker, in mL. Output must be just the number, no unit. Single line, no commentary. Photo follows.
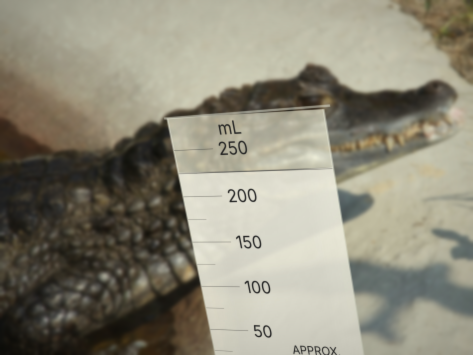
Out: 225
